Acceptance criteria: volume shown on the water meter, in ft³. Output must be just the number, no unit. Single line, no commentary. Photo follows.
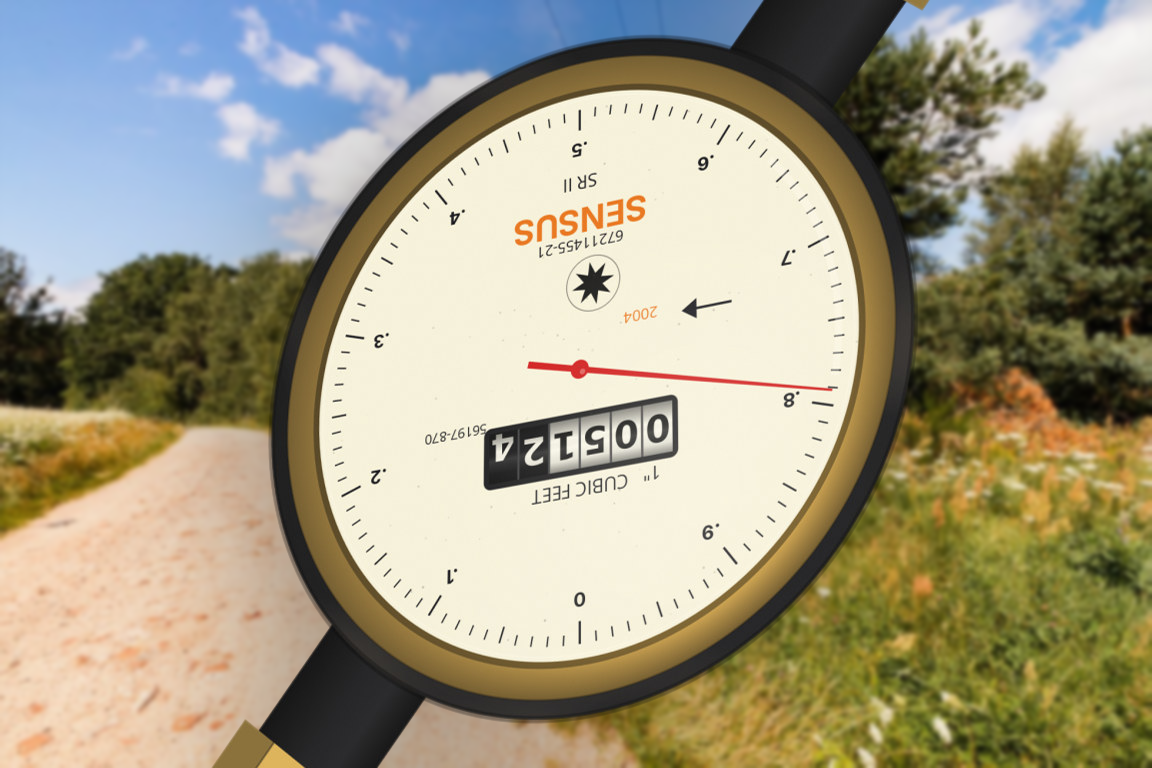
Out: 5123.79
